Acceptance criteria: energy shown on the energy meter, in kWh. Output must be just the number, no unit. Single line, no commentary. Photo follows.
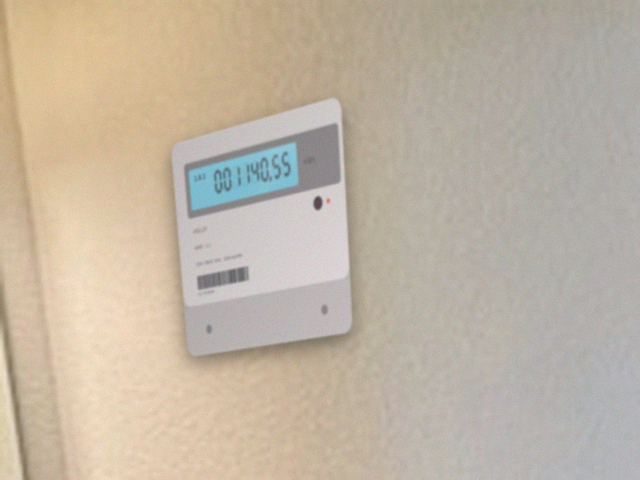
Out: 1140.55
